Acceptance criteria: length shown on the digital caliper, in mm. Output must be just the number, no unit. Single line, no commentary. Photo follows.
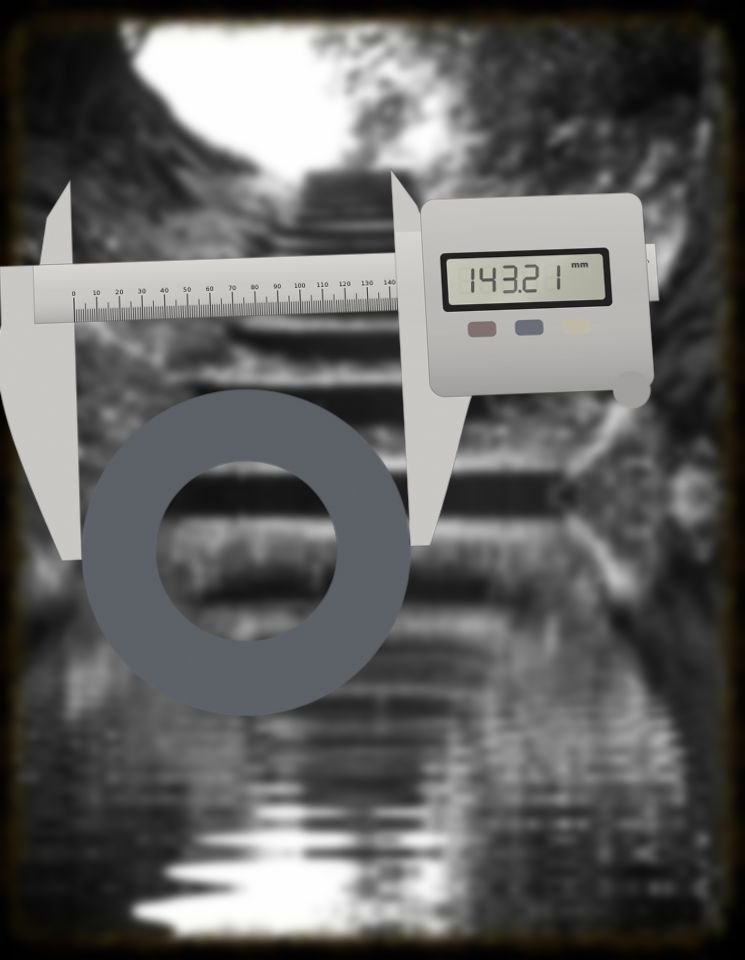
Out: 143.21
